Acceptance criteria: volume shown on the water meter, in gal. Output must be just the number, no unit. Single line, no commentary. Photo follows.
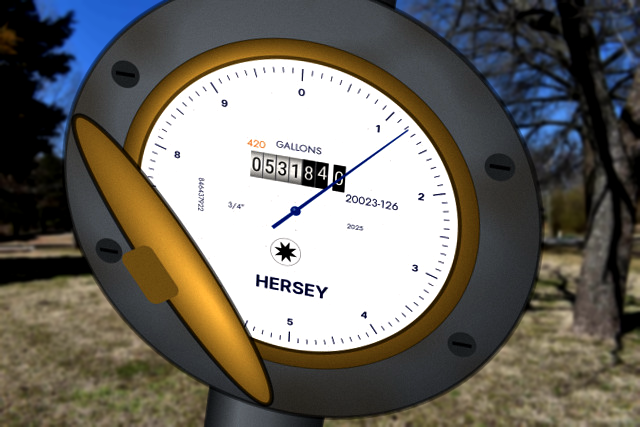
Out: 531841.2
